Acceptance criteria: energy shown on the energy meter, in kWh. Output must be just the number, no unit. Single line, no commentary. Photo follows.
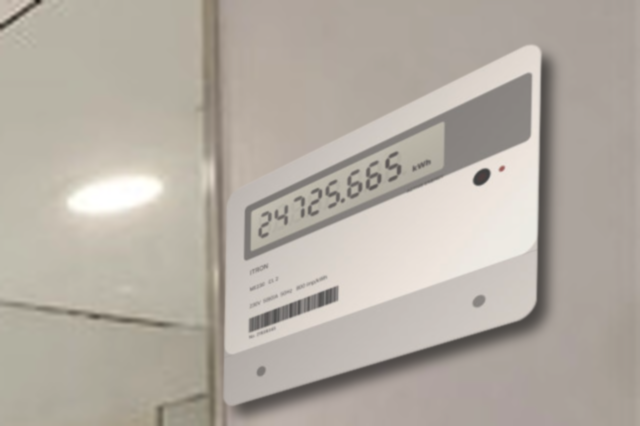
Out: 24725.665
